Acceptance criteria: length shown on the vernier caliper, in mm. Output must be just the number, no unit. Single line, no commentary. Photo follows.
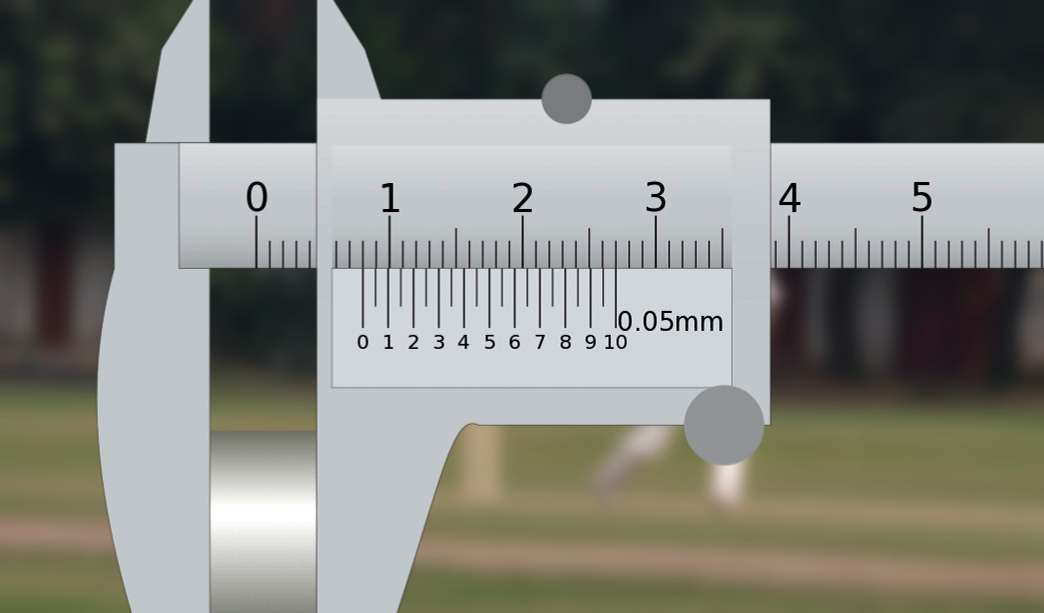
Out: 8.0
